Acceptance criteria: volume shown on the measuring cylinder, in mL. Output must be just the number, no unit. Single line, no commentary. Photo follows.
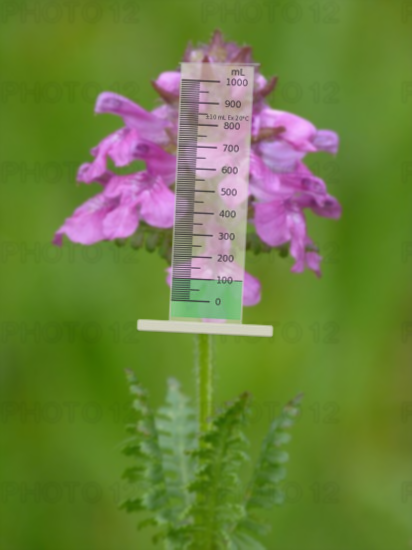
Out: 100
